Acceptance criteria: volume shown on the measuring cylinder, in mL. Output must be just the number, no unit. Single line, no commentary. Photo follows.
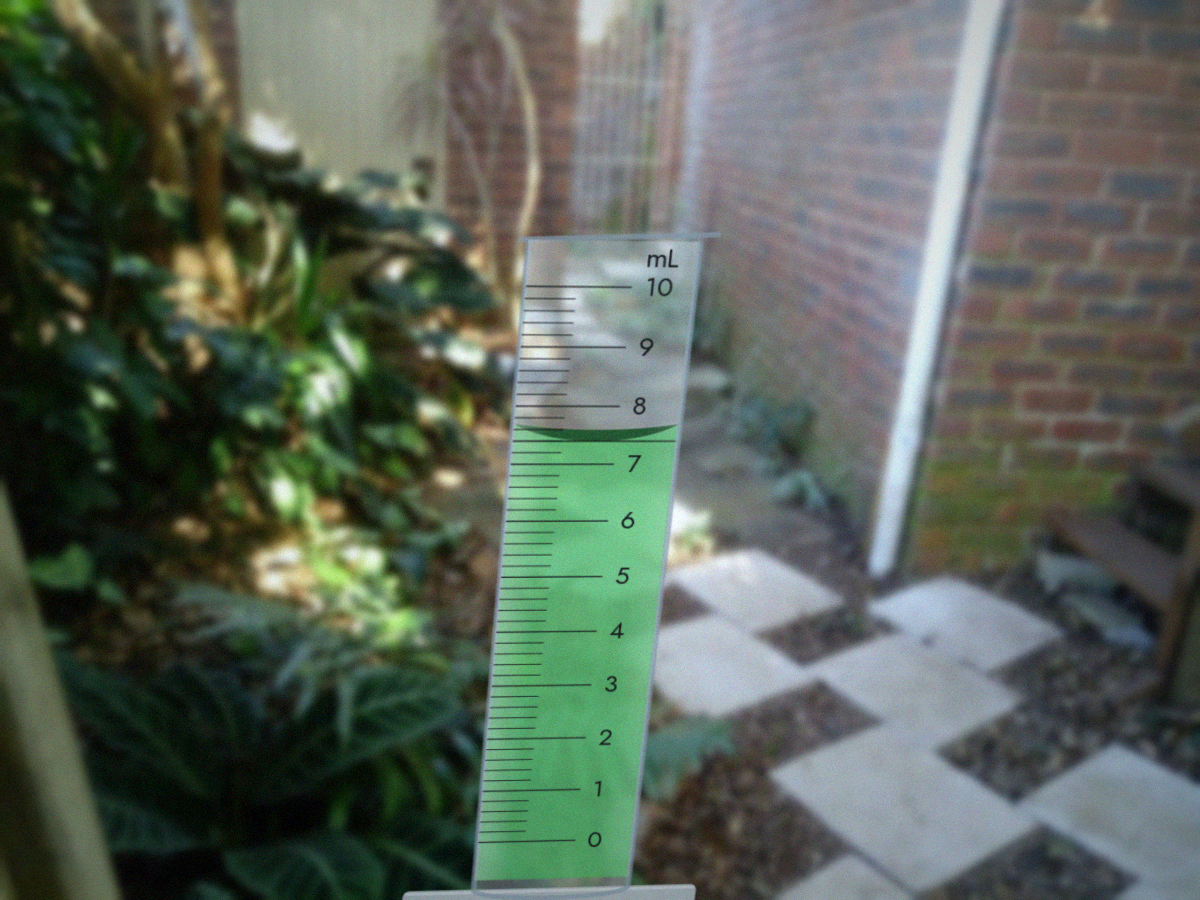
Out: 7.4
